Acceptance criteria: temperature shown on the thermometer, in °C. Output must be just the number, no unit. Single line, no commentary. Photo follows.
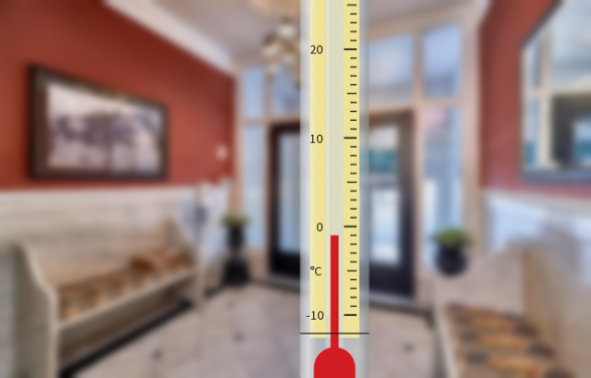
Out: -1
